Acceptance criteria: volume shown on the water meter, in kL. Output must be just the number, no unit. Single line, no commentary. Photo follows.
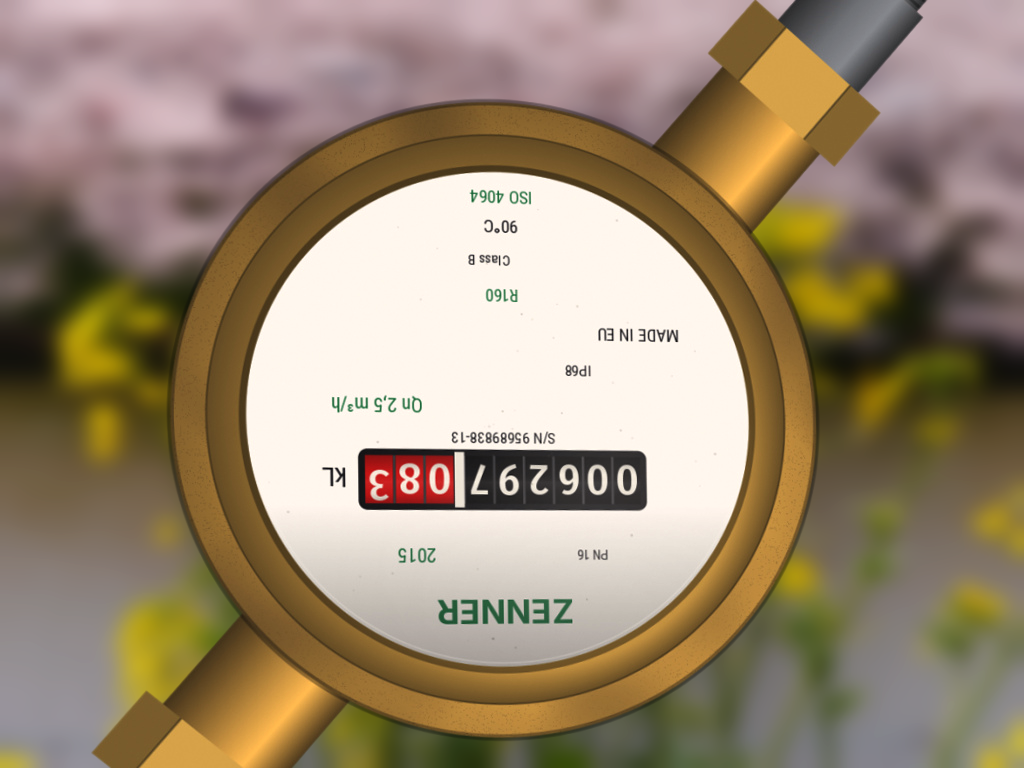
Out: 6297.083
